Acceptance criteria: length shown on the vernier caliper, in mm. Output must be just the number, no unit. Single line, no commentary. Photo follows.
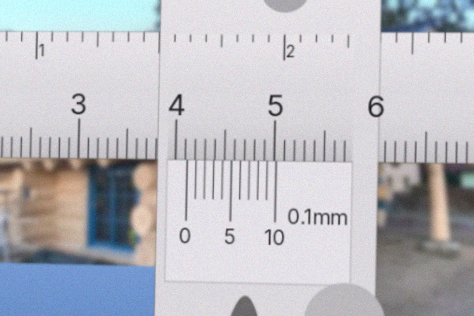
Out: 41.2
